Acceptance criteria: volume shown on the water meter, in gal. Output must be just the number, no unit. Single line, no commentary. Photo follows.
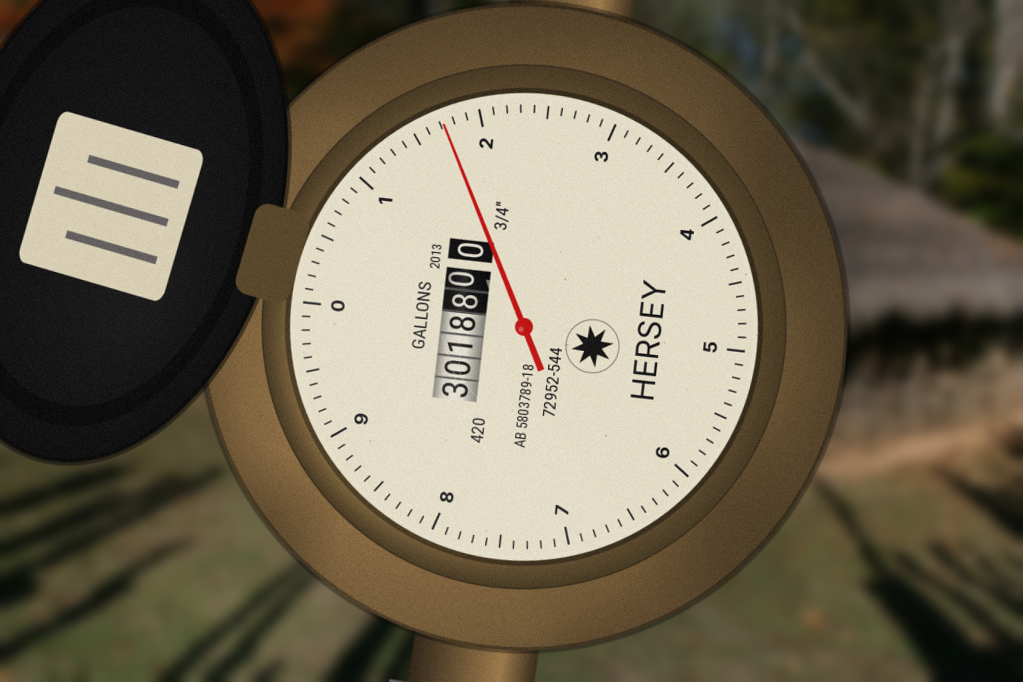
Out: 3018801.7
